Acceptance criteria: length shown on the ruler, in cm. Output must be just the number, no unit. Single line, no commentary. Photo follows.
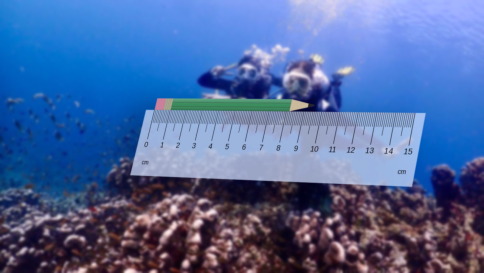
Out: 9.5
